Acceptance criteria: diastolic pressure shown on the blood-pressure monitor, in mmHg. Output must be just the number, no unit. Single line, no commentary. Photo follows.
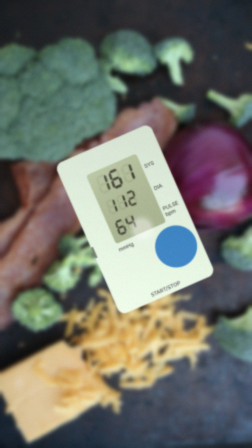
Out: 112
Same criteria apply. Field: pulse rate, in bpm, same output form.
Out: 64
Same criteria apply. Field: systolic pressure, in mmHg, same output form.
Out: 161
